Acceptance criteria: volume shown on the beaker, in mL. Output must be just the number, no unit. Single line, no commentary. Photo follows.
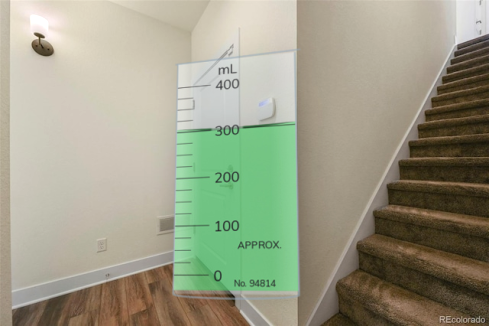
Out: 300
